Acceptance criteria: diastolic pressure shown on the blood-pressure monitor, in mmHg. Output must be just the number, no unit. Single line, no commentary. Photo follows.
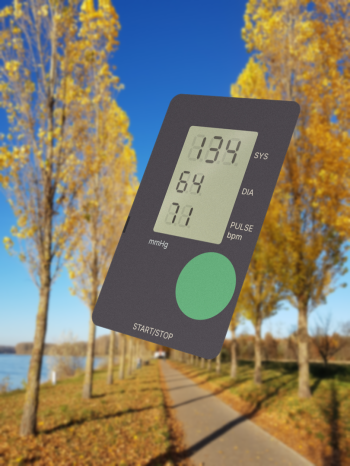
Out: 64
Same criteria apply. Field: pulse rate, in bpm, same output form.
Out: 71
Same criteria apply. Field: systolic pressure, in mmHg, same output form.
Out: 134
